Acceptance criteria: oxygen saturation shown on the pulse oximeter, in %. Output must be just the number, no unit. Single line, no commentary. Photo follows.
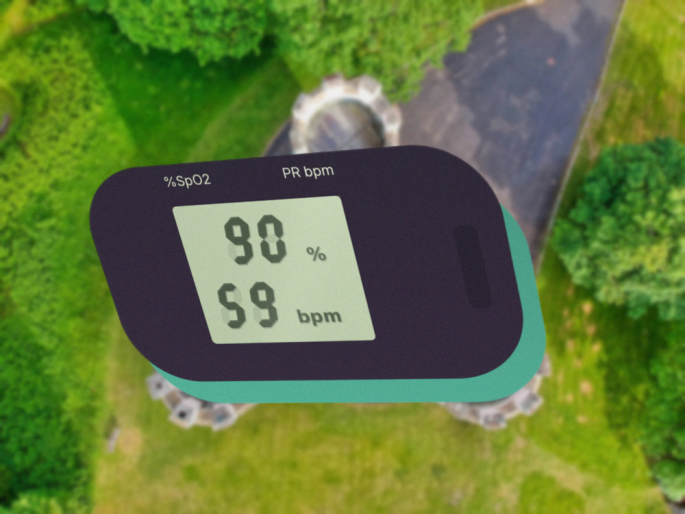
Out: 90
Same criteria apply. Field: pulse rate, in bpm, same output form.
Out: 59
